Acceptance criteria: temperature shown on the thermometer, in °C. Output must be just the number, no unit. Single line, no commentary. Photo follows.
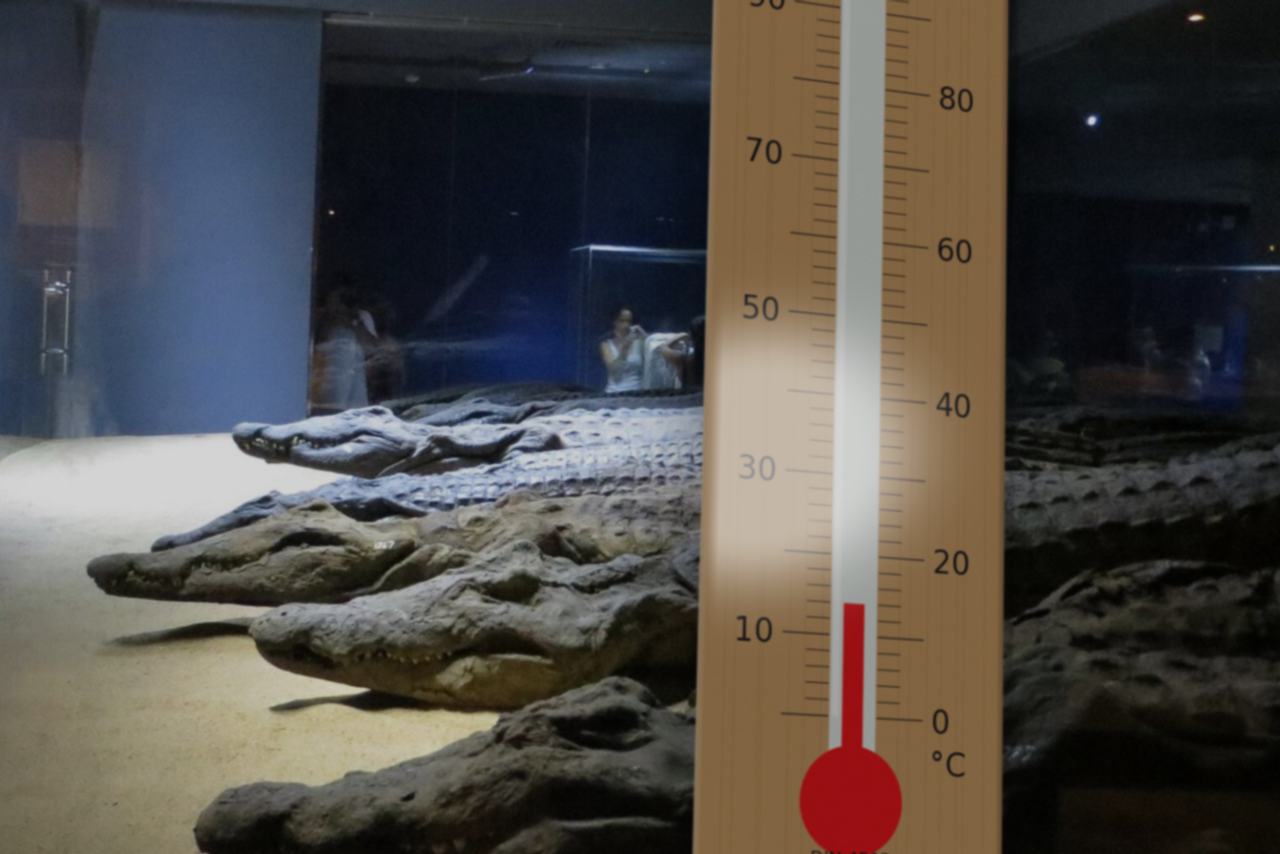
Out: 14
